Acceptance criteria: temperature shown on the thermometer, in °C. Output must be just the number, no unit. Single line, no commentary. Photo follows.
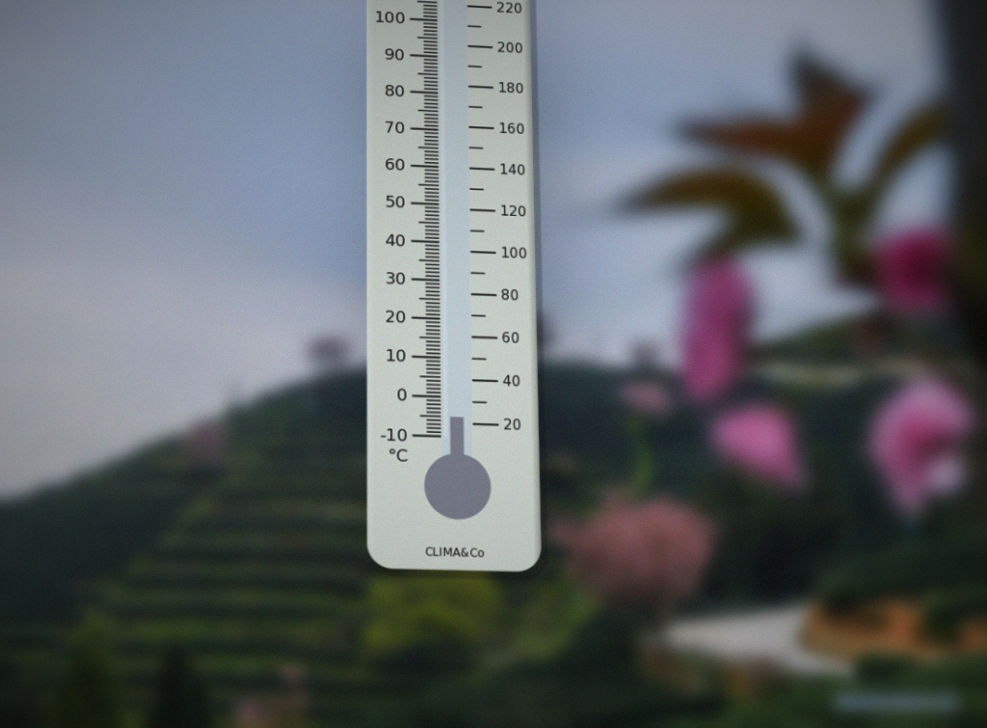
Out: -5
